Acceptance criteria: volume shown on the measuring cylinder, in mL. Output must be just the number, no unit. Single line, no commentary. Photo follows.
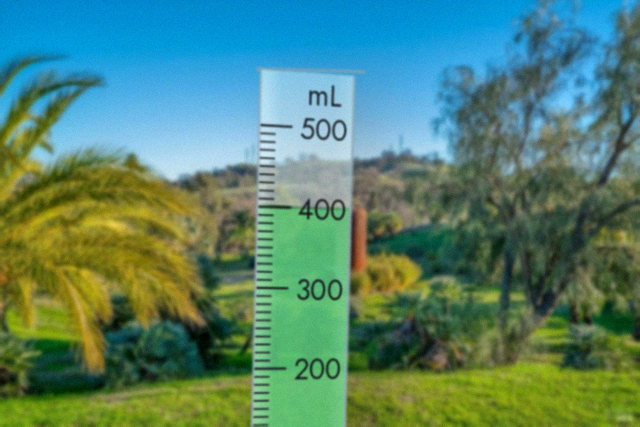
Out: 400
